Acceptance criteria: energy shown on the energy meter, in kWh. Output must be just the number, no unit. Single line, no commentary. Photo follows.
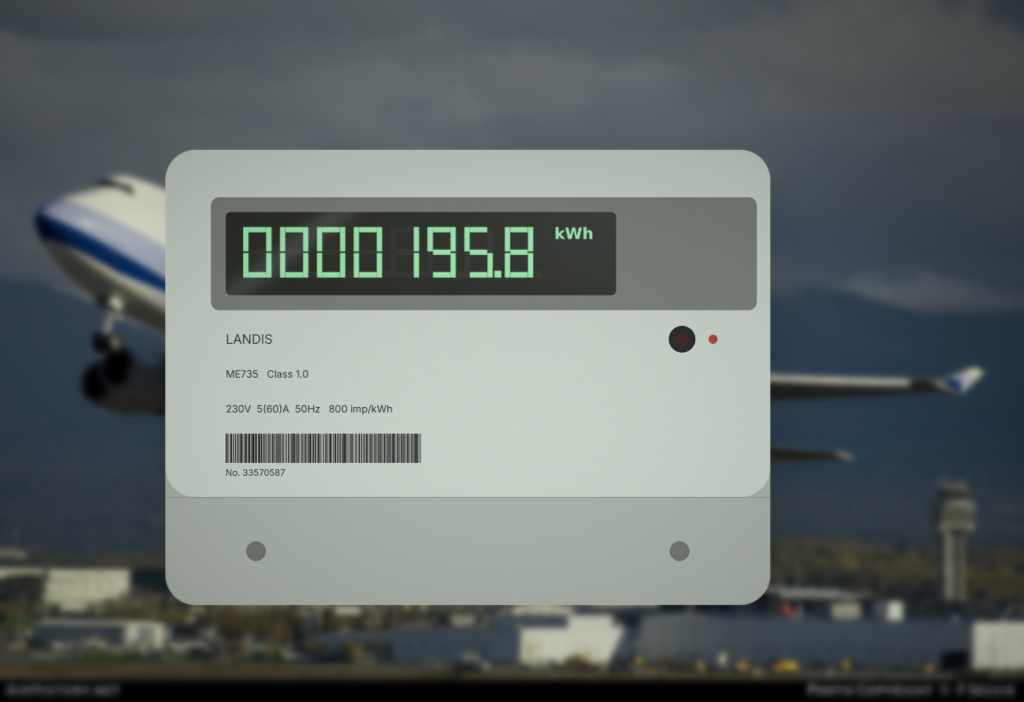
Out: 195.8
